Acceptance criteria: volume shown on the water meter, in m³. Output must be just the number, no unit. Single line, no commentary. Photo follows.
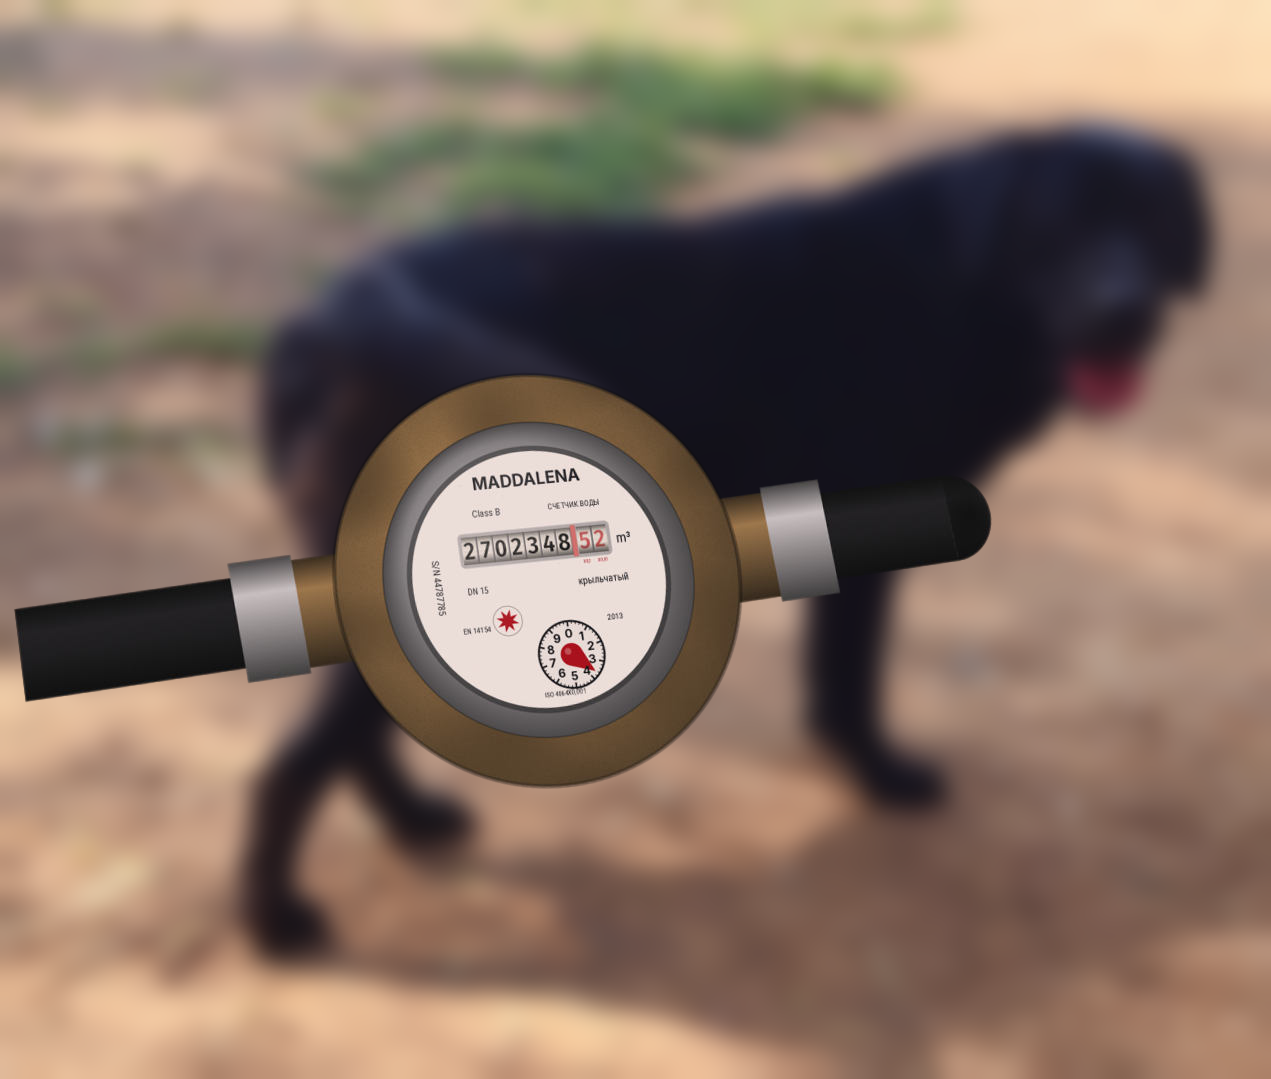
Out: 2702348.523
